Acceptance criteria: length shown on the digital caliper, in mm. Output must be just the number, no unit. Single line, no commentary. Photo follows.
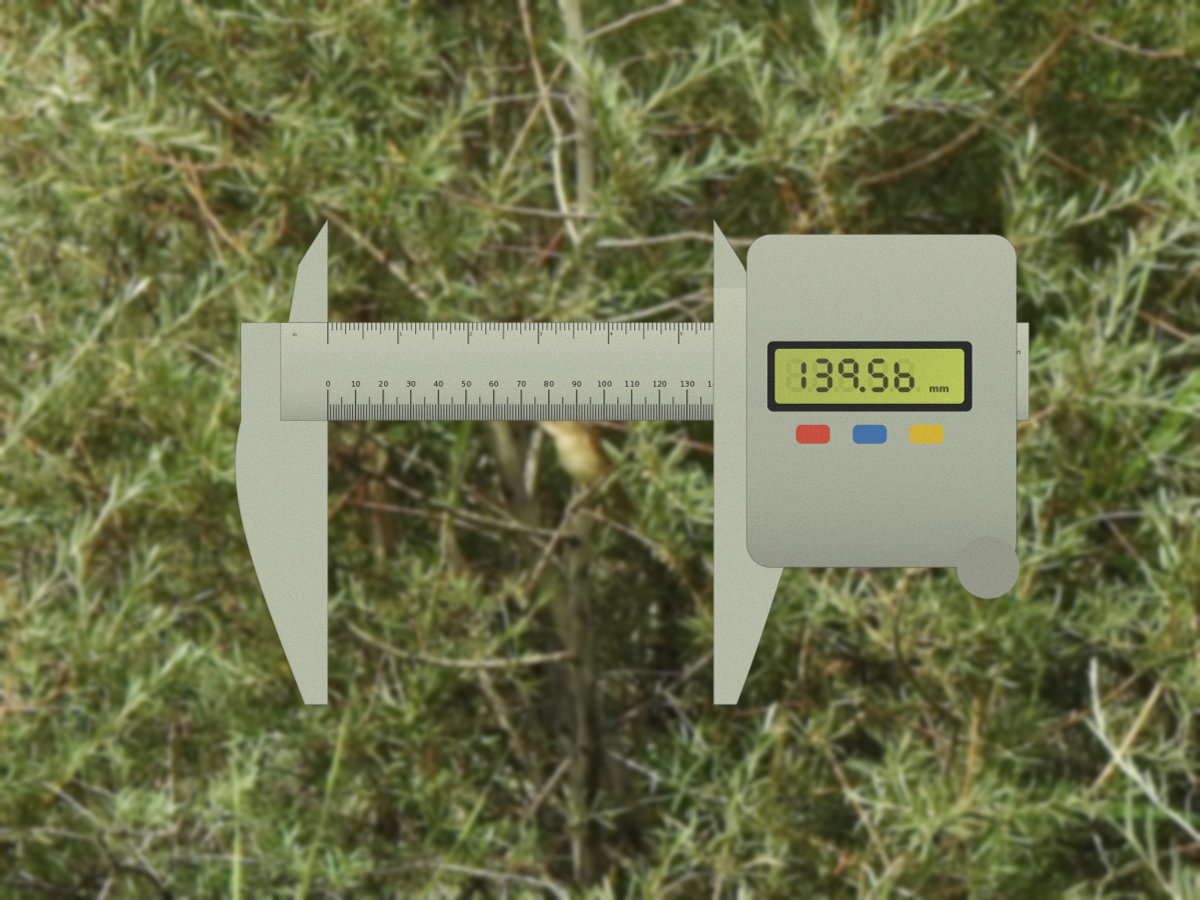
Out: 139.56
